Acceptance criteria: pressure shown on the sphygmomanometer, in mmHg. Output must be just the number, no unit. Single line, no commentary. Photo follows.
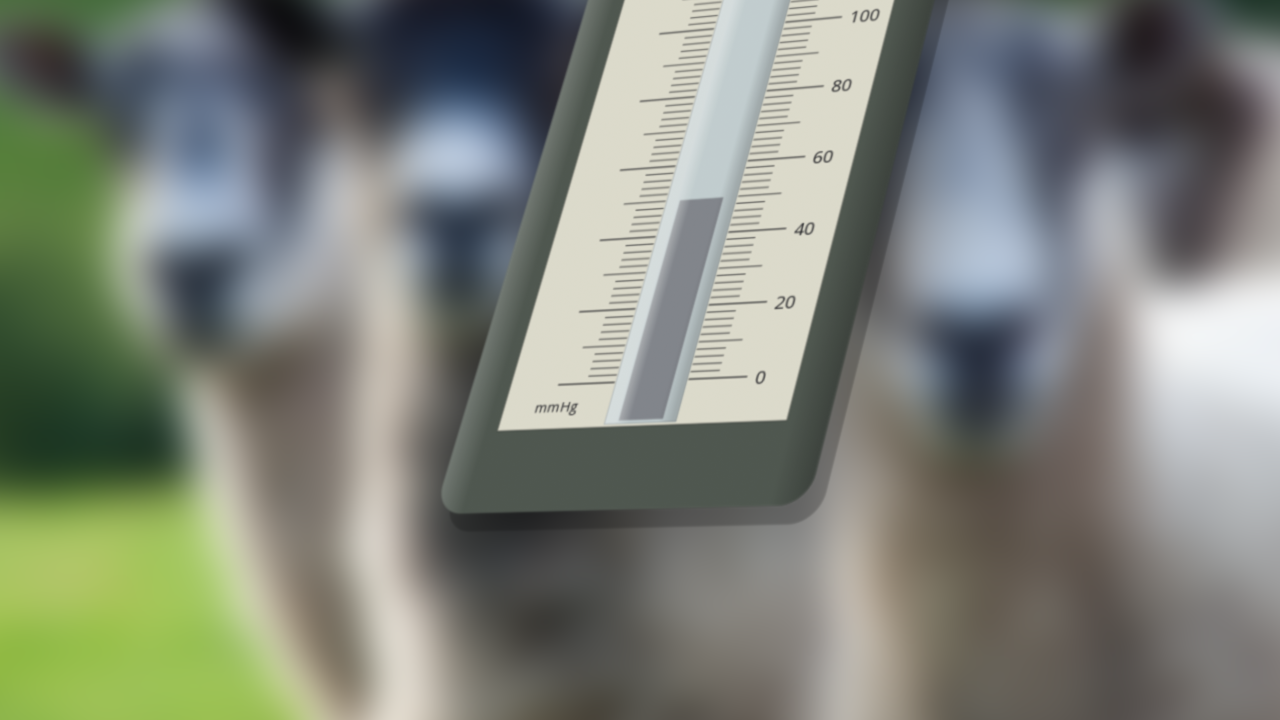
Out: 50
